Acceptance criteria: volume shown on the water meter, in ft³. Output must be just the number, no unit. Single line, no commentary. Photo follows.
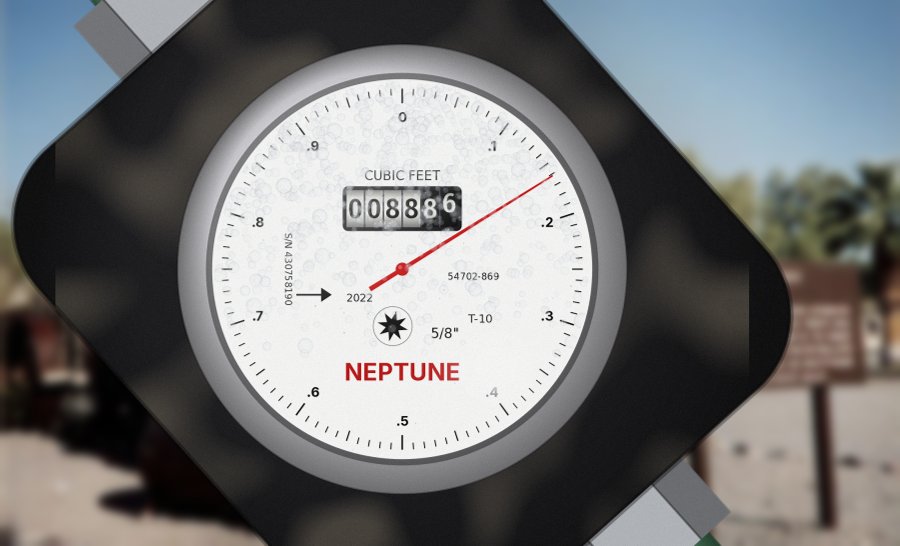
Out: 8886.16
